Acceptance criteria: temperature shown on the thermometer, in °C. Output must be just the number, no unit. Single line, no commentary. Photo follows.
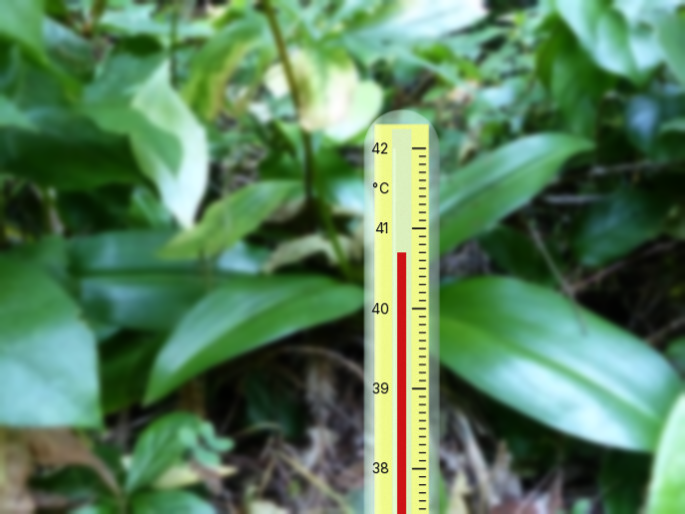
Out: 40.7
